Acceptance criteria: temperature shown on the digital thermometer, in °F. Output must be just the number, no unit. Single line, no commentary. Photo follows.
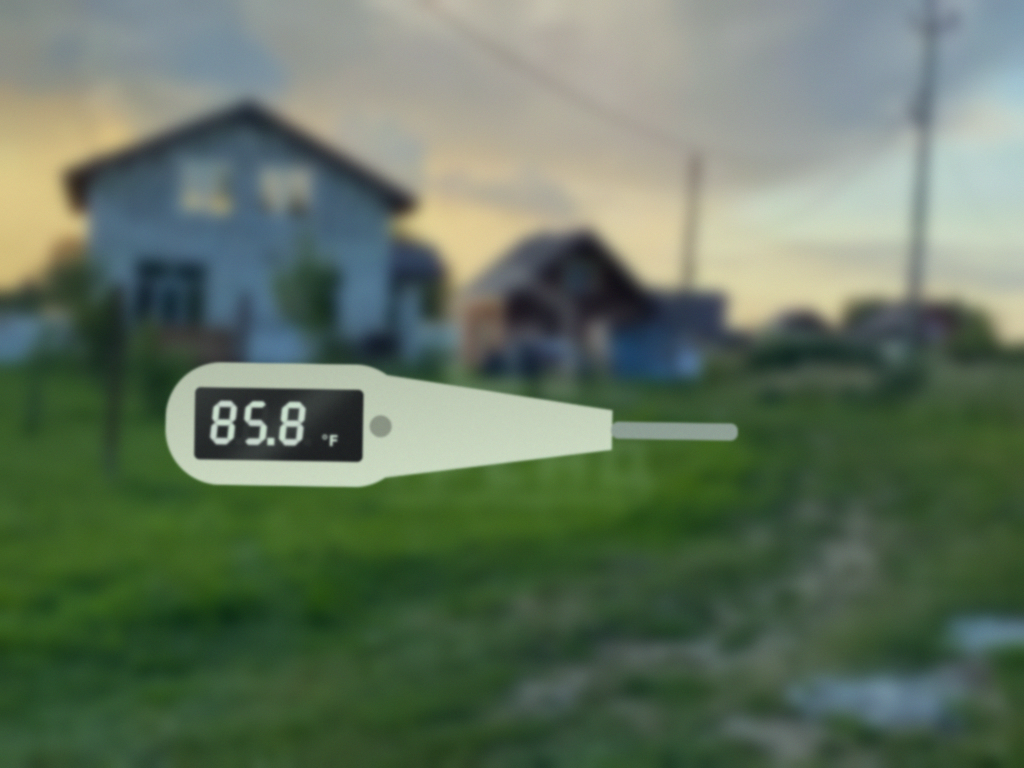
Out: 85.8
